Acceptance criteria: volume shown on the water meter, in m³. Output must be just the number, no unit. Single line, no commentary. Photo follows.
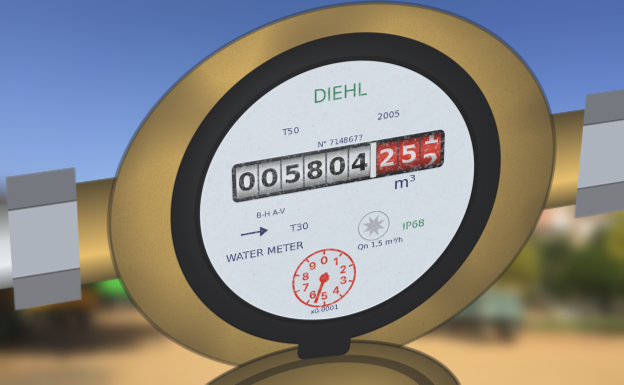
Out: 5804.2515
